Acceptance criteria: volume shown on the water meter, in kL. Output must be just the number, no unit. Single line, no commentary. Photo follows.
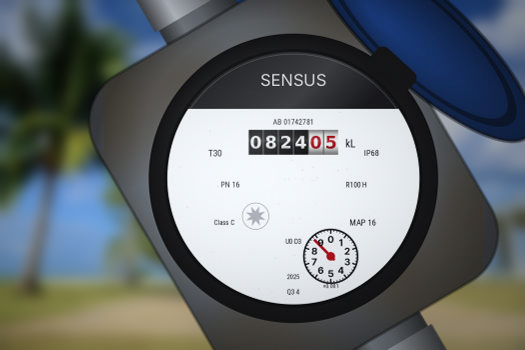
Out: 824.058
